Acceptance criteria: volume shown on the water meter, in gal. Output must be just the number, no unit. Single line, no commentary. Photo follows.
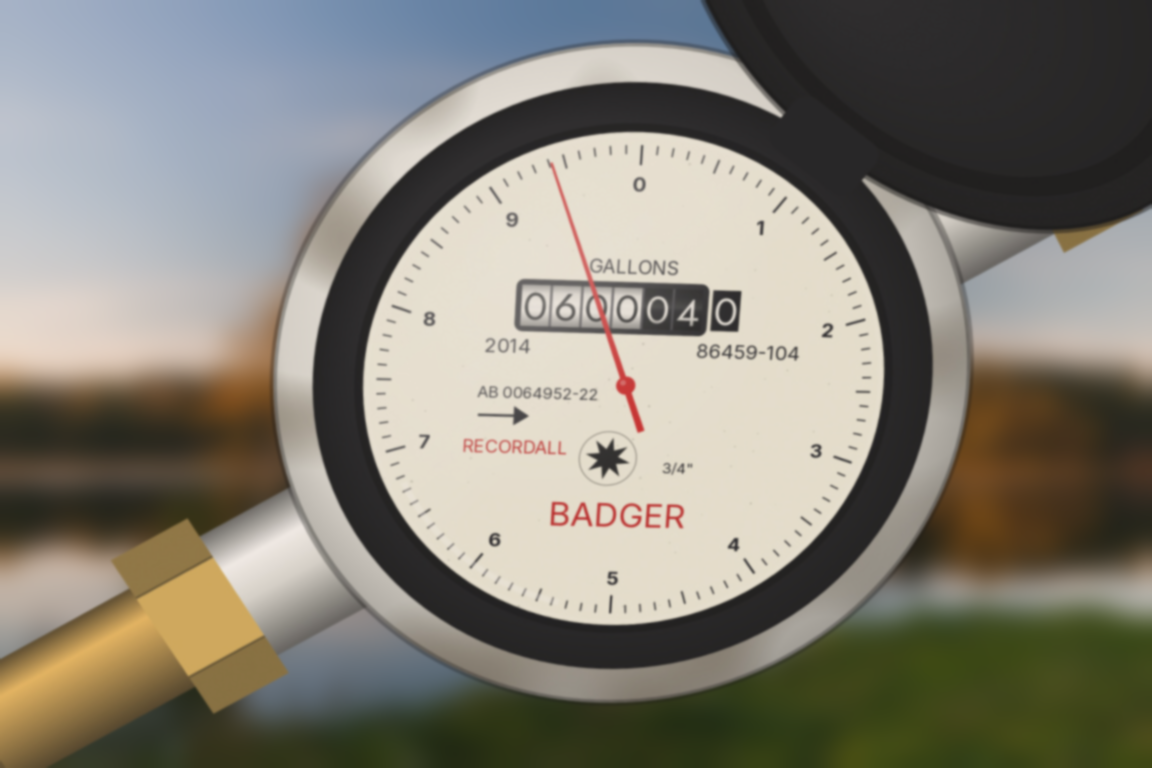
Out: 600039.4
